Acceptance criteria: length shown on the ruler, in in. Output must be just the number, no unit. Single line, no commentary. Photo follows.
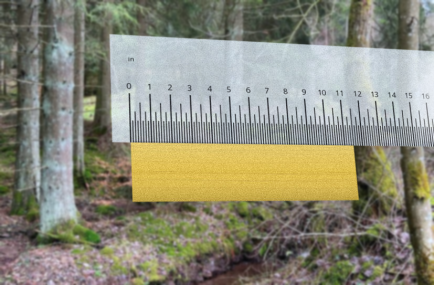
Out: 11.5
